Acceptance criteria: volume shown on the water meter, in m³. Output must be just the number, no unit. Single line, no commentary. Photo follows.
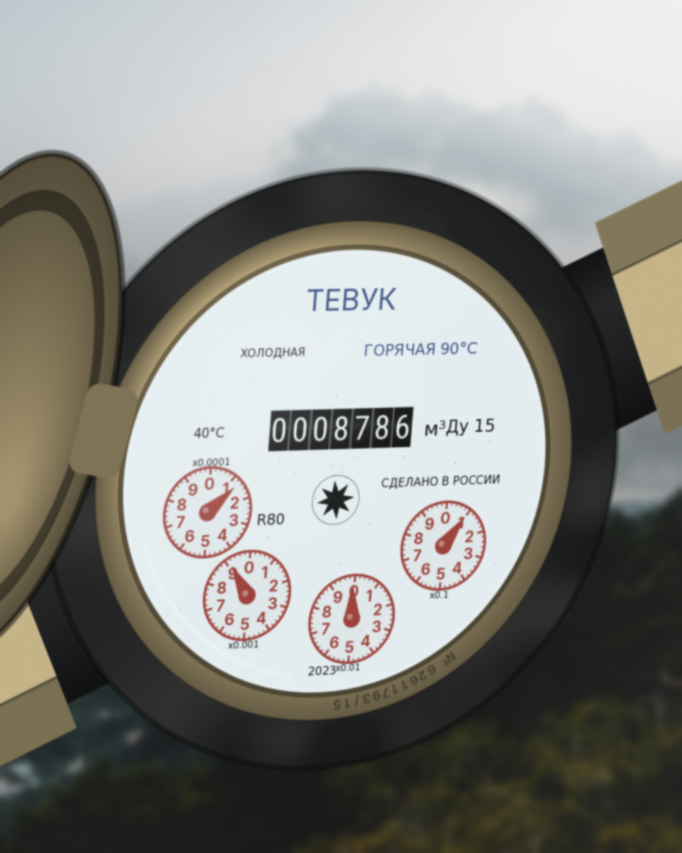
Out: 8786.0991
